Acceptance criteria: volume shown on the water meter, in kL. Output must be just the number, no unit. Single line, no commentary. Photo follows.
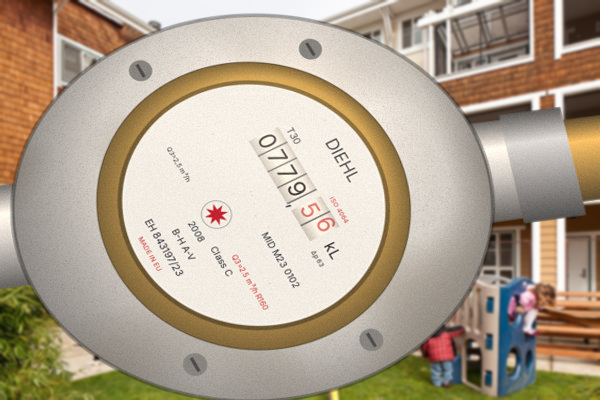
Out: 779.56
